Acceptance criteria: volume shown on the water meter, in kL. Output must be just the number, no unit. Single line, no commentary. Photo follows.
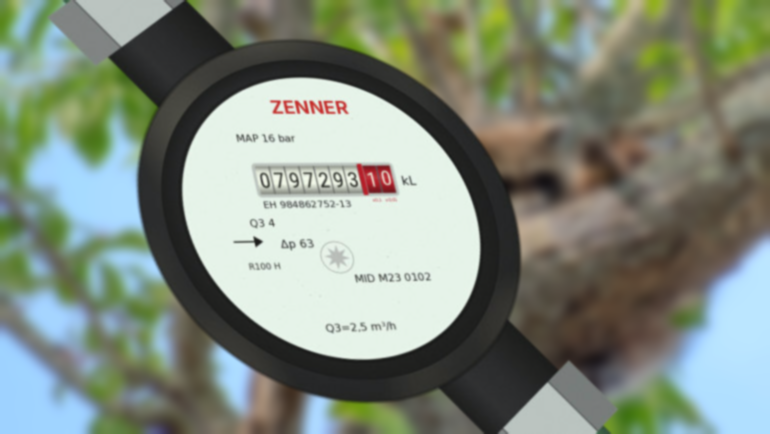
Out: 797293.10
